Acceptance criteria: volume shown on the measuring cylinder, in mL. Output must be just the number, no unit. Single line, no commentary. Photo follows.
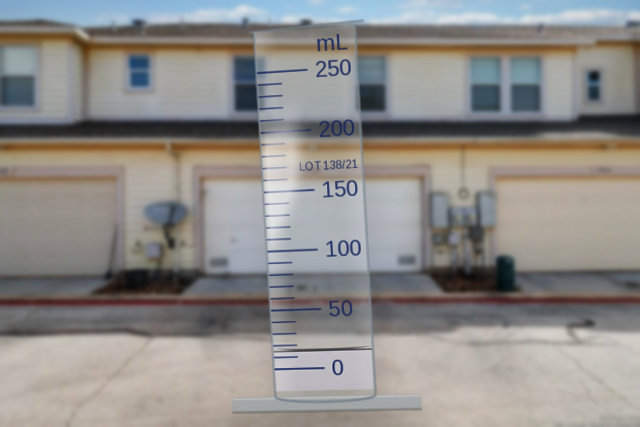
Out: 15
